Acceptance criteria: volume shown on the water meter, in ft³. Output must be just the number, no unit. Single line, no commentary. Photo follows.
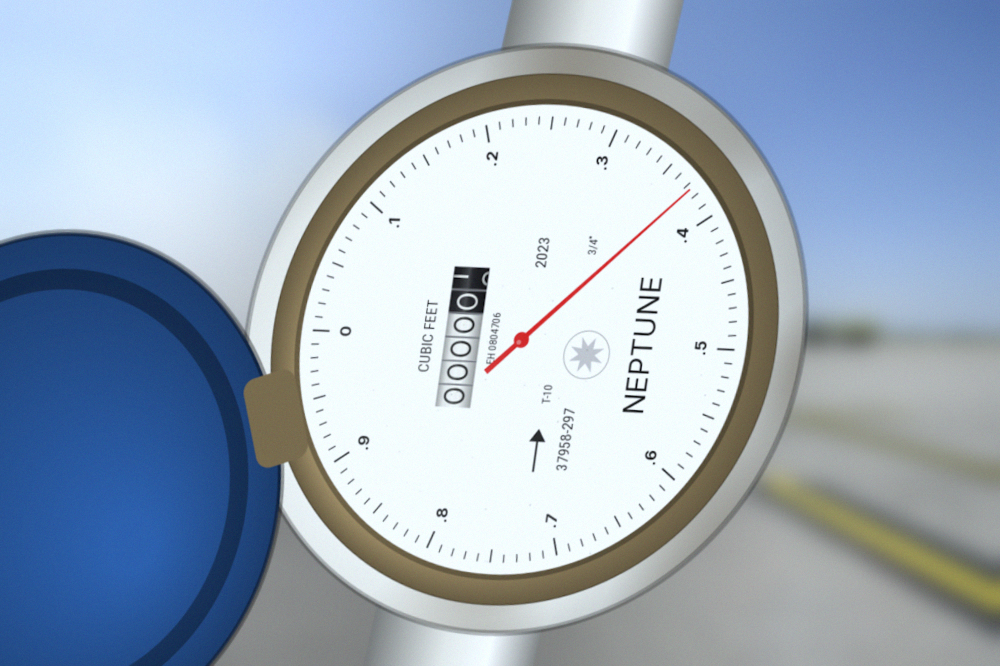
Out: 1.37
